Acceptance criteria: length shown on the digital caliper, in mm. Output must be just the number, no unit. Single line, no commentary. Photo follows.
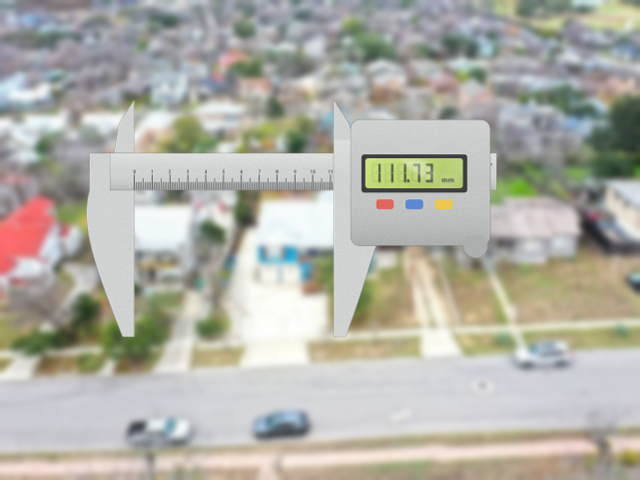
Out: 111.73
